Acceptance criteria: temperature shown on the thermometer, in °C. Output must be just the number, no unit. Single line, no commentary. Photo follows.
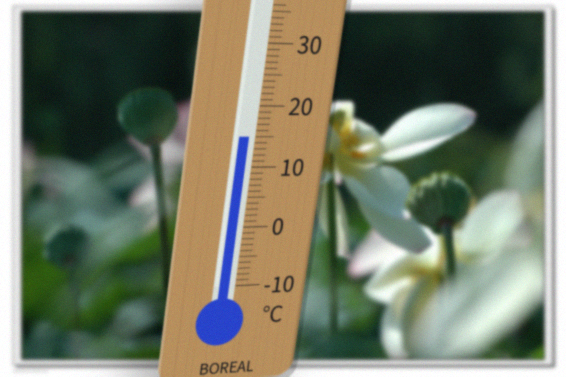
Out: 15
